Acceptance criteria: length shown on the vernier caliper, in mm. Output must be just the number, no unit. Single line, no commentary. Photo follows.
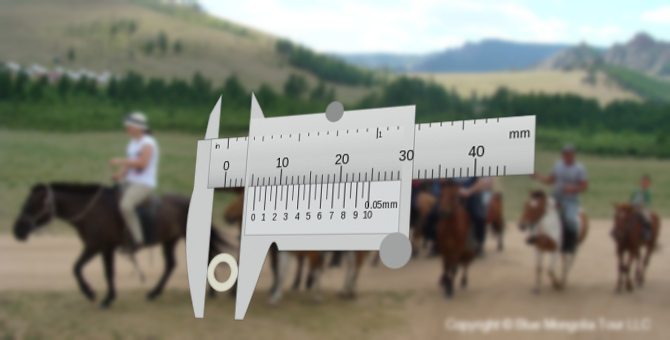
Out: 5.6
